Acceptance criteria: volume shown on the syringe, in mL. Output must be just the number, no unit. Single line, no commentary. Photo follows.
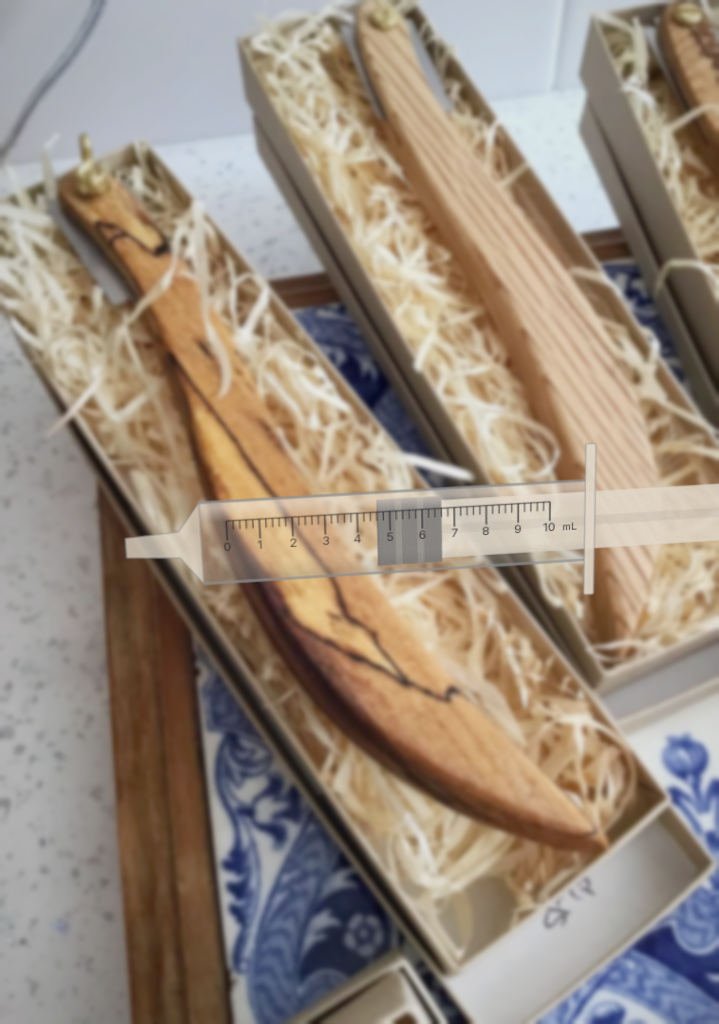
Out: 4.6
